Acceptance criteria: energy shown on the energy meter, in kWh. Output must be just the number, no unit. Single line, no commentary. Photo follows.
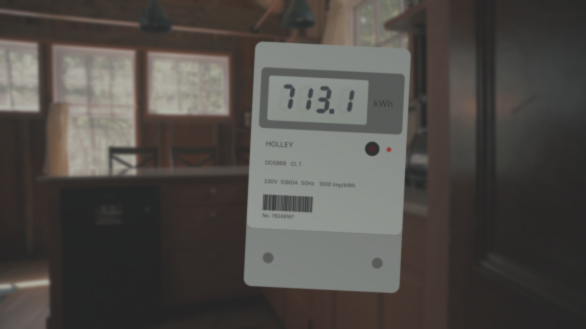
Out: 713.1
